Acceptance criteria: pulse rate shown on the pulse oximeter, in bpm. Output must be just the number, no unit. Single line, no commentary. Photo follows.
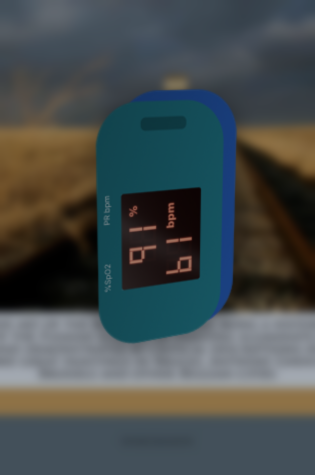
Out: 61
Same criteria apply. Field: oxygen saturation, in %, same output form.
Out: 91
